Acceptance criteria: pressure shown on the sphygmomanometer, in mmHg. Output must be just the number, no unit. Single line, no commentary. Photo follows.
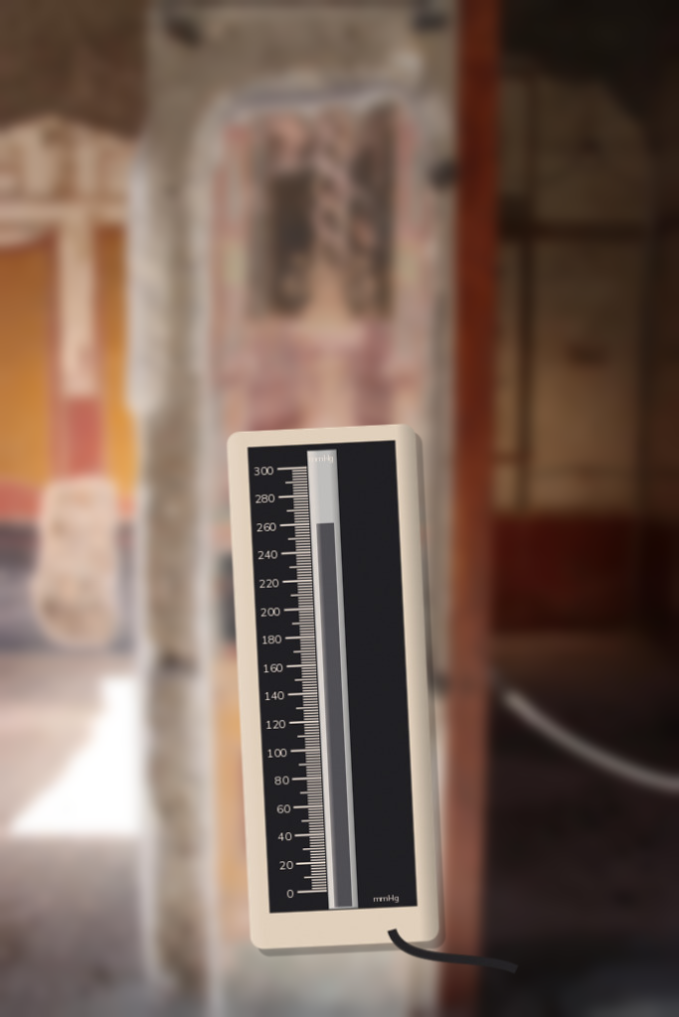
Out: 260
